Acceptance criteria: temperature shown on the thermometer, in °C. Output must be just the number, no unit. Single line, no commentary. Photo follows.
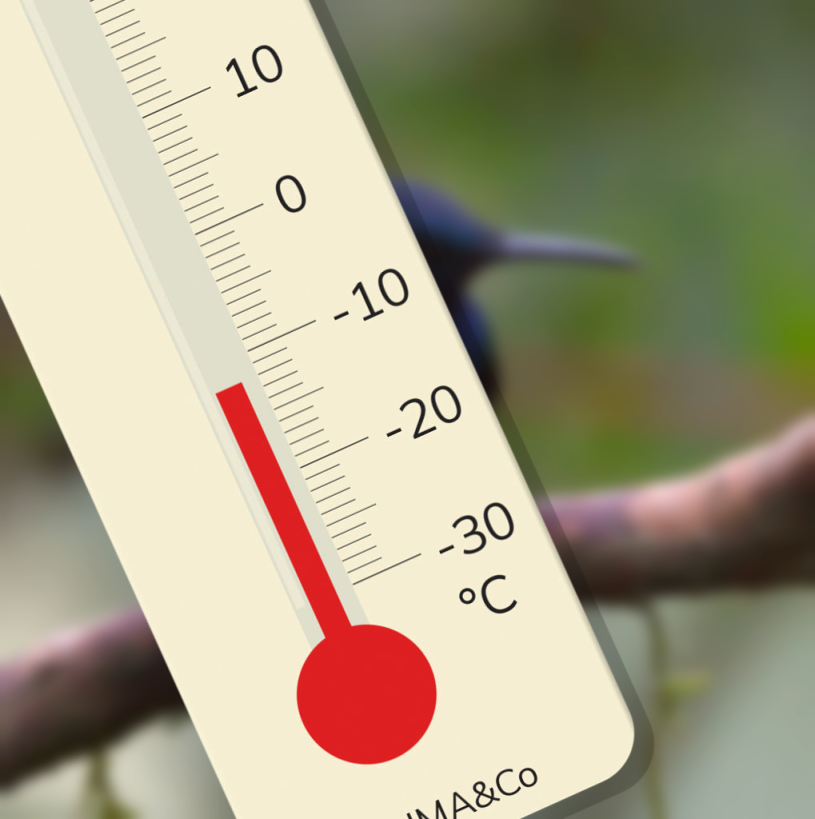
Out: -12
